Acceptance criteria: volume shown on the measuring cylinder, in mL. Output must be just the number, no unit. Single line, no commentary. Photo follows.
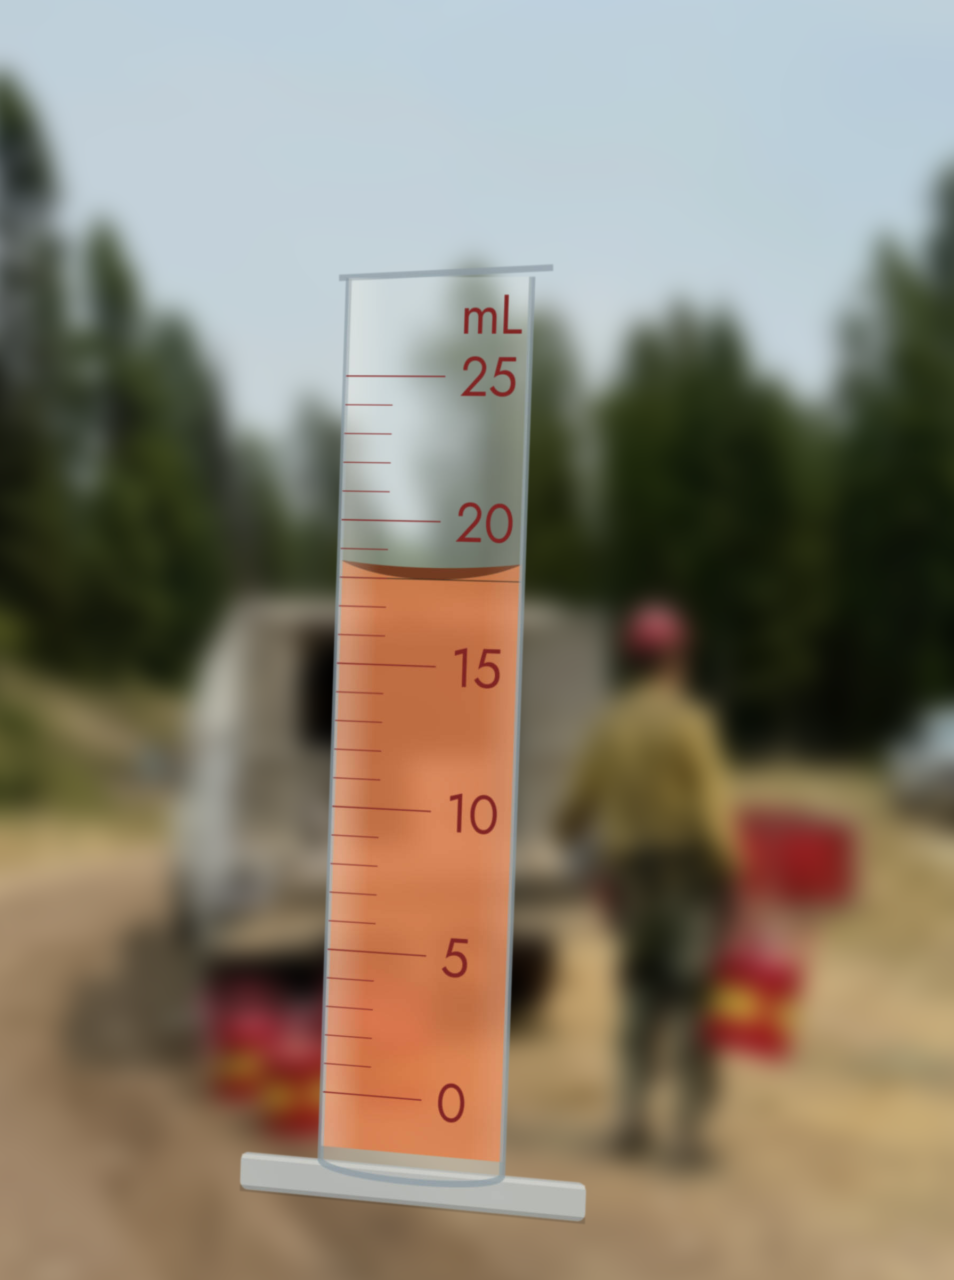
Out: 18
